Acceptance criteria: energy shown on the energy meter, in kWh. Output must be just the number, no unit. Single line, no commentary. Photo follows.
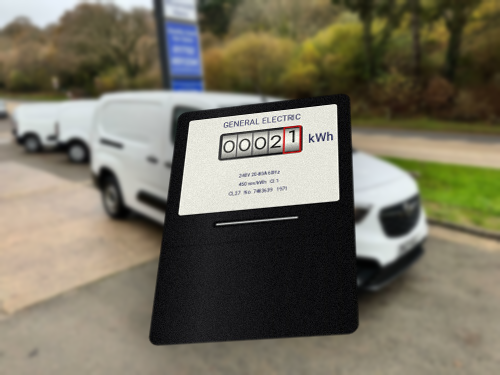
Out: 2.1
